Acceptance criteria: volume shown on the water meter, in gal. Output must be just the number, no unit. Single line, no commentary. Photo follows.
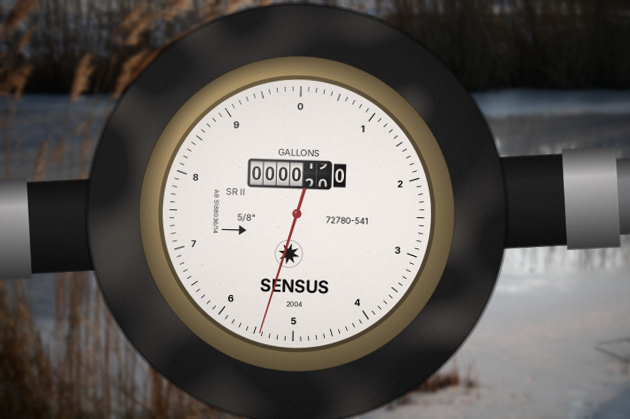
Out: 195.4
